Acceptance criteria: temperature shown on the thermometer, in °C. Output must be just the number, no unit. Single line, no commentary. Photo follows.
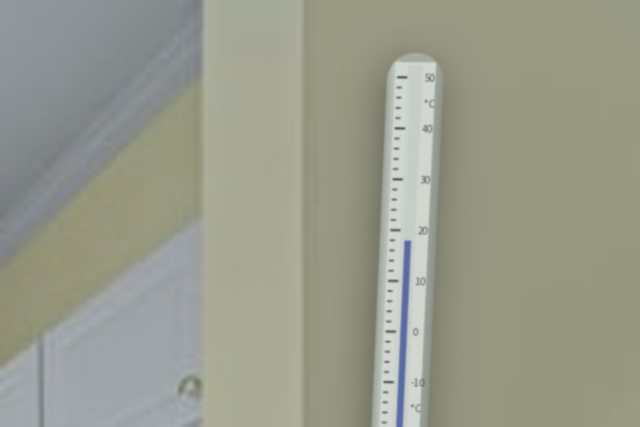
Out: 18
